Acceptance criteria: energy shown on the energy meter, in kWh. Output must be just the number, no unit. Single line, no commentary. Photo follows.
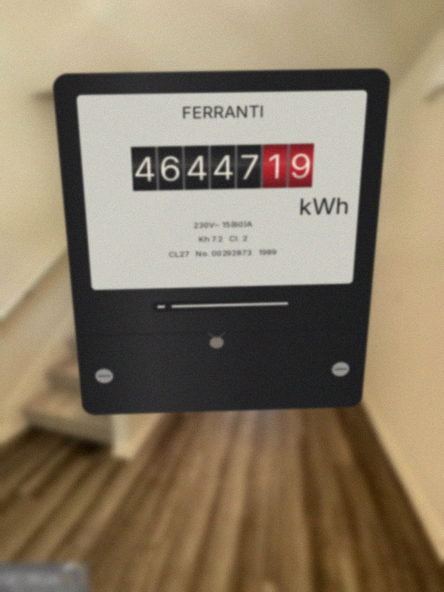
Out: 46447.19
